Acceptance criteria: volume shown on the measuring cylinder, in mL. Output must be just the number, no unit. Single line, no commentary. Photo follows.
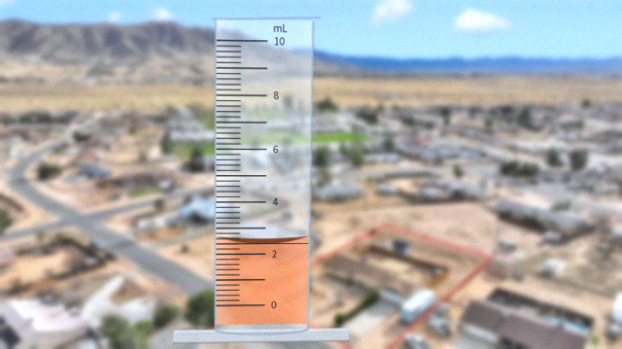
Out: 2.4
